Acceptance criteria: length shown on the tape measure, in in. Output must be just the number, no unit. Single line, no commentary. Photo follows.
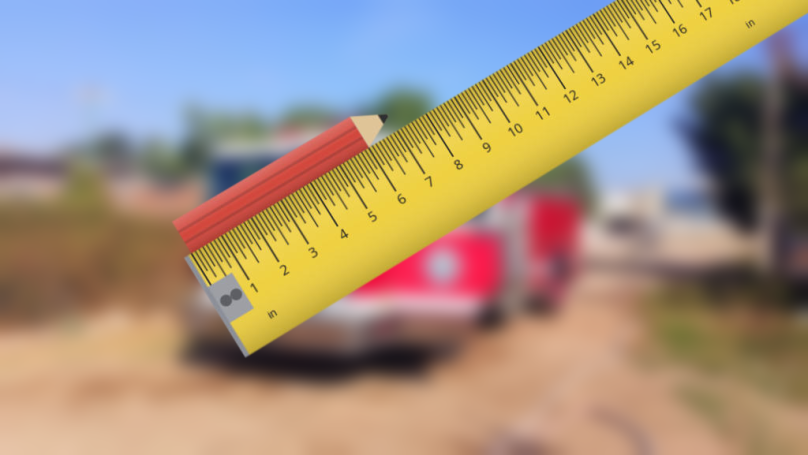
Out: 7
